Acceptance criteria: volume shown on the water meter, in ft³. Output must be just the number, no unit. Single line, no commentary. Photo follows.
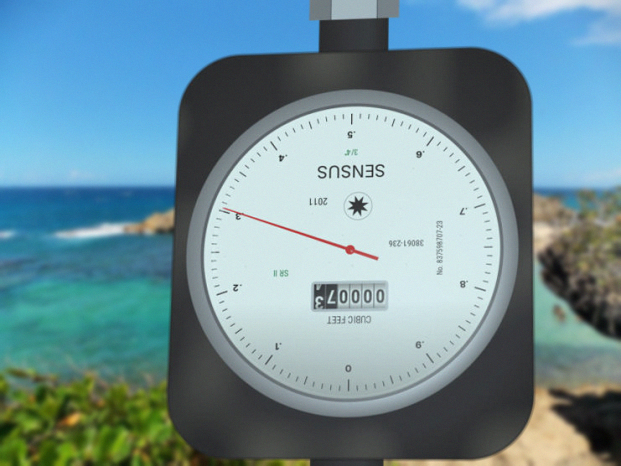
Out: 73.30
